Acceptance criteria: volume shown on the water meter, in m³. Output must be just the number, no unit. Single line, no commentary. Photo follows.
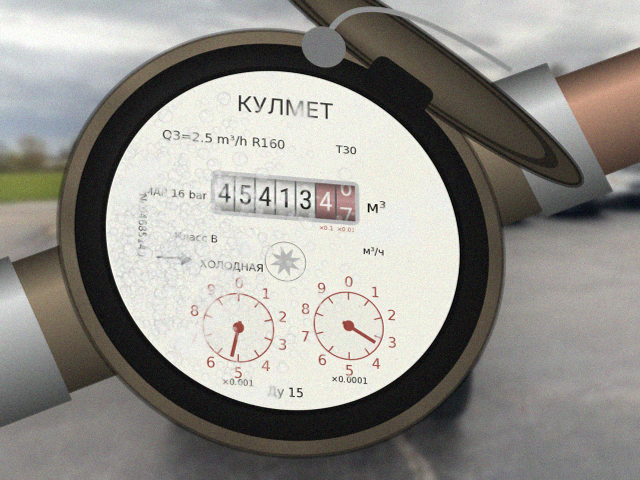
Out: 45413.4653
